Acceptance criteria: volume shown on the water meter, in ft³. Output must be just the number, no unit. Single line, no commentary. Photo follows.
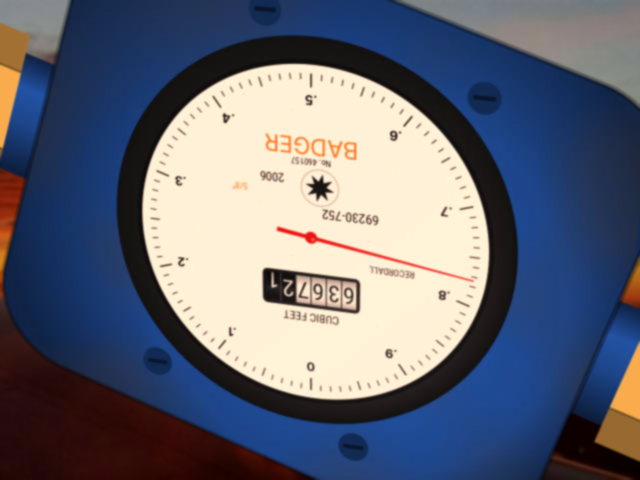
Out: 636720.77
